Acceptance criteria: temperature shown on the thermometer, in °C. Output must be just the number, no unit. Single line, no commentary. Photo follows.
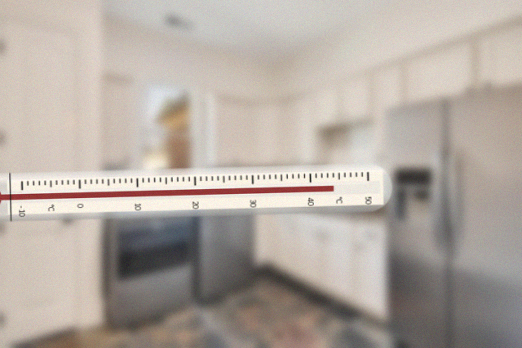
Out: 44
